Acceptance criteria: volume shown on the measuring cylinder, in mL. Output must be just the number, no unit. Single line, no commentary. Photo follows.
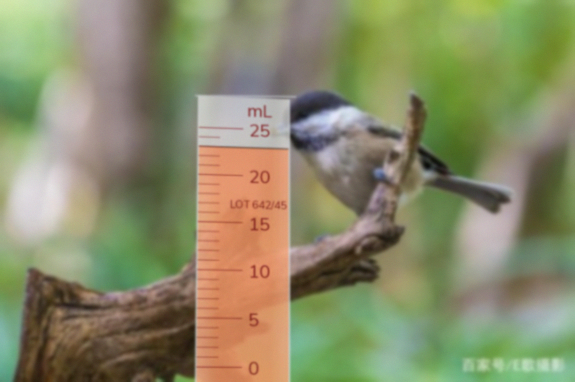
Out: 23
